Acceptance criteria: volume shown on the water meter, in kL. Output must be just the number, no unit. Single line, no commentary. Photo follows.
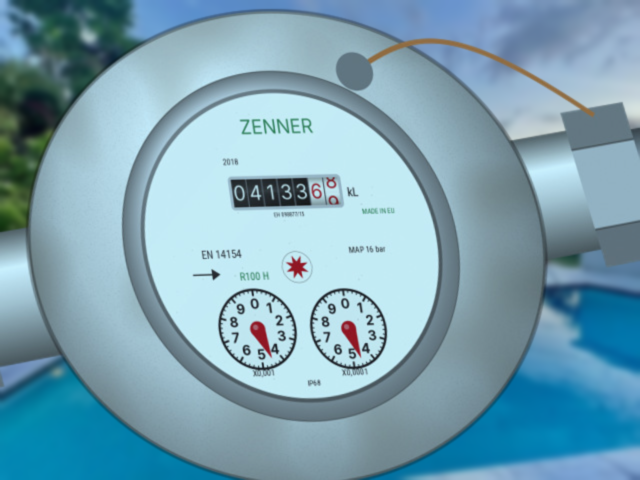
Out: 4133.6844
